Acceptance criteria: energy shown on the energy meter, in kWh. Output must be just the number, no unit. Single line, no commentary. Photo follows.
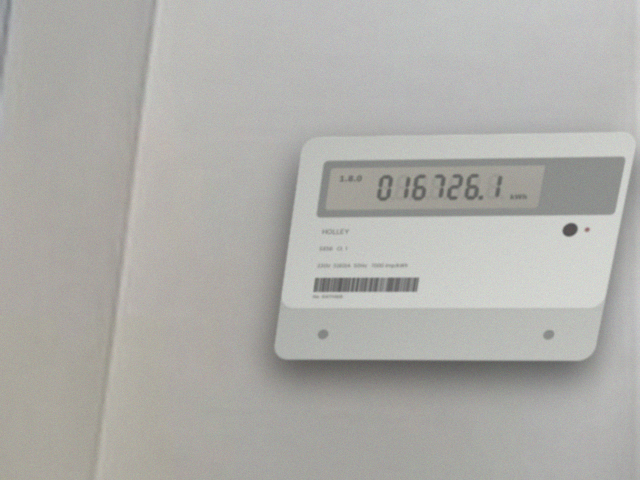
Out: 16726.1
